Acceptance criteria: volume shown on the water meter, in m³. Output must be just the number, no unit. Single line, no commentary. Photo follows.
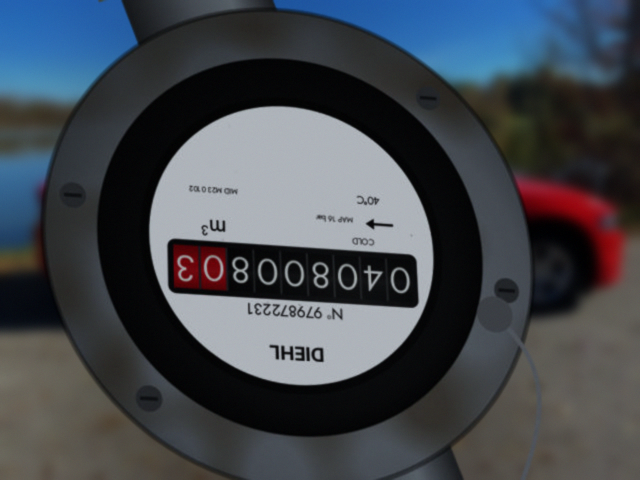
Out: 408008.03
